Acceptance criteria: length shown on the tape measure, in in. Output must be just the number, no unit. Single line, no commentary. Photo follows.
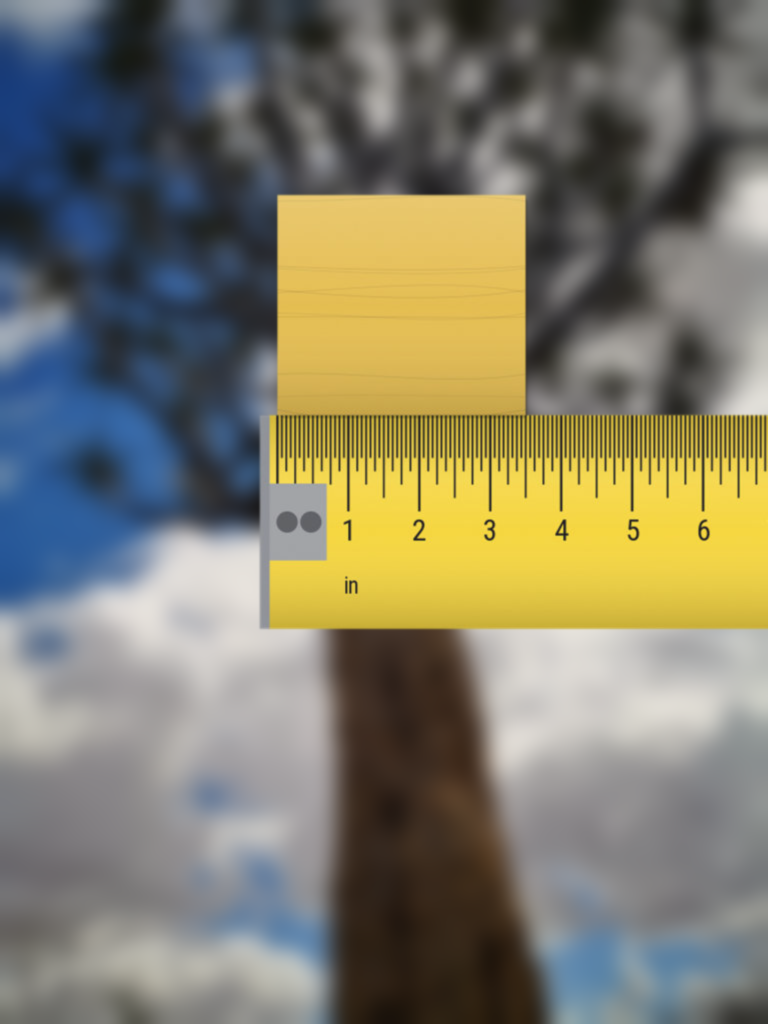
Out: 3.5
